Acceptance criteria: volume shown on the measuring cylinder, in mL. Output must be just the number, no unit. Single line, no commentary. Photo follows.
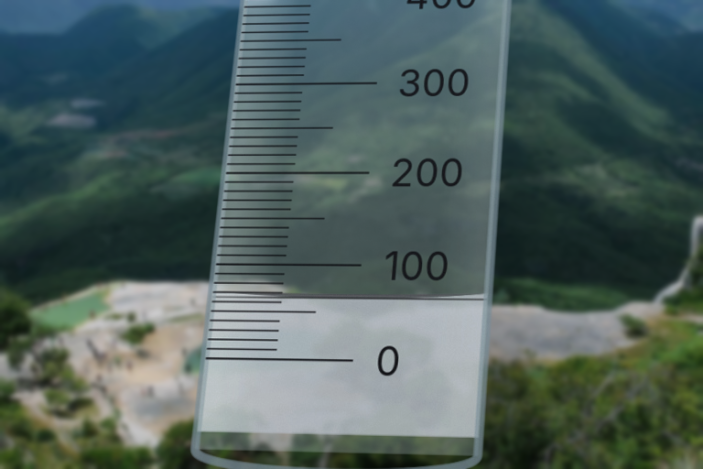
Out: 65
